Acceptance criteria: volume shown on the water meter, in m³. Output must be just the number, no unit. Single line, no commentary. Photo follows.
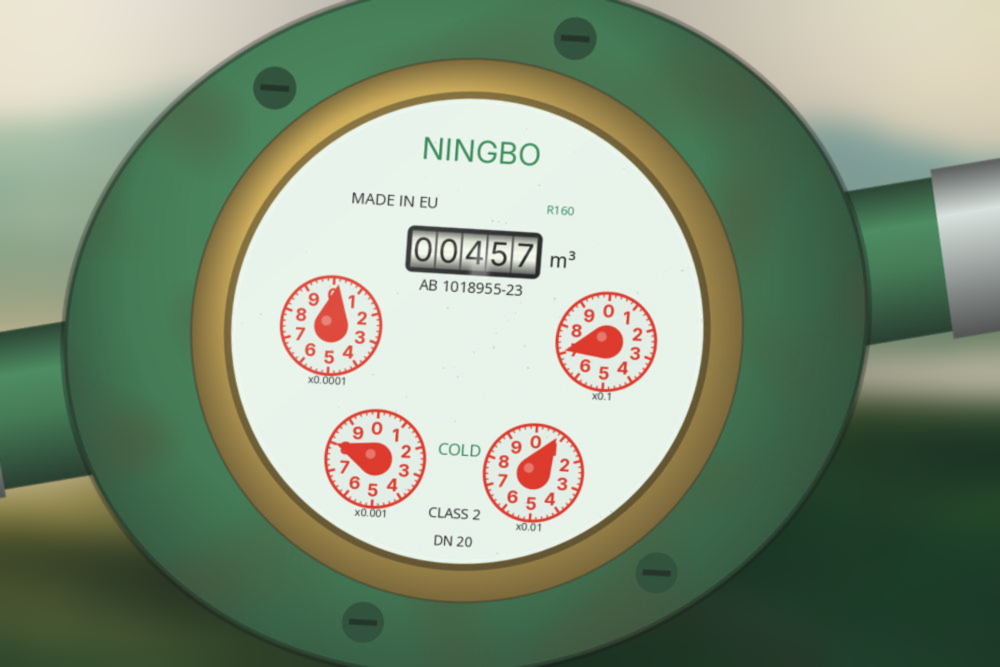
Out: 457.7080
